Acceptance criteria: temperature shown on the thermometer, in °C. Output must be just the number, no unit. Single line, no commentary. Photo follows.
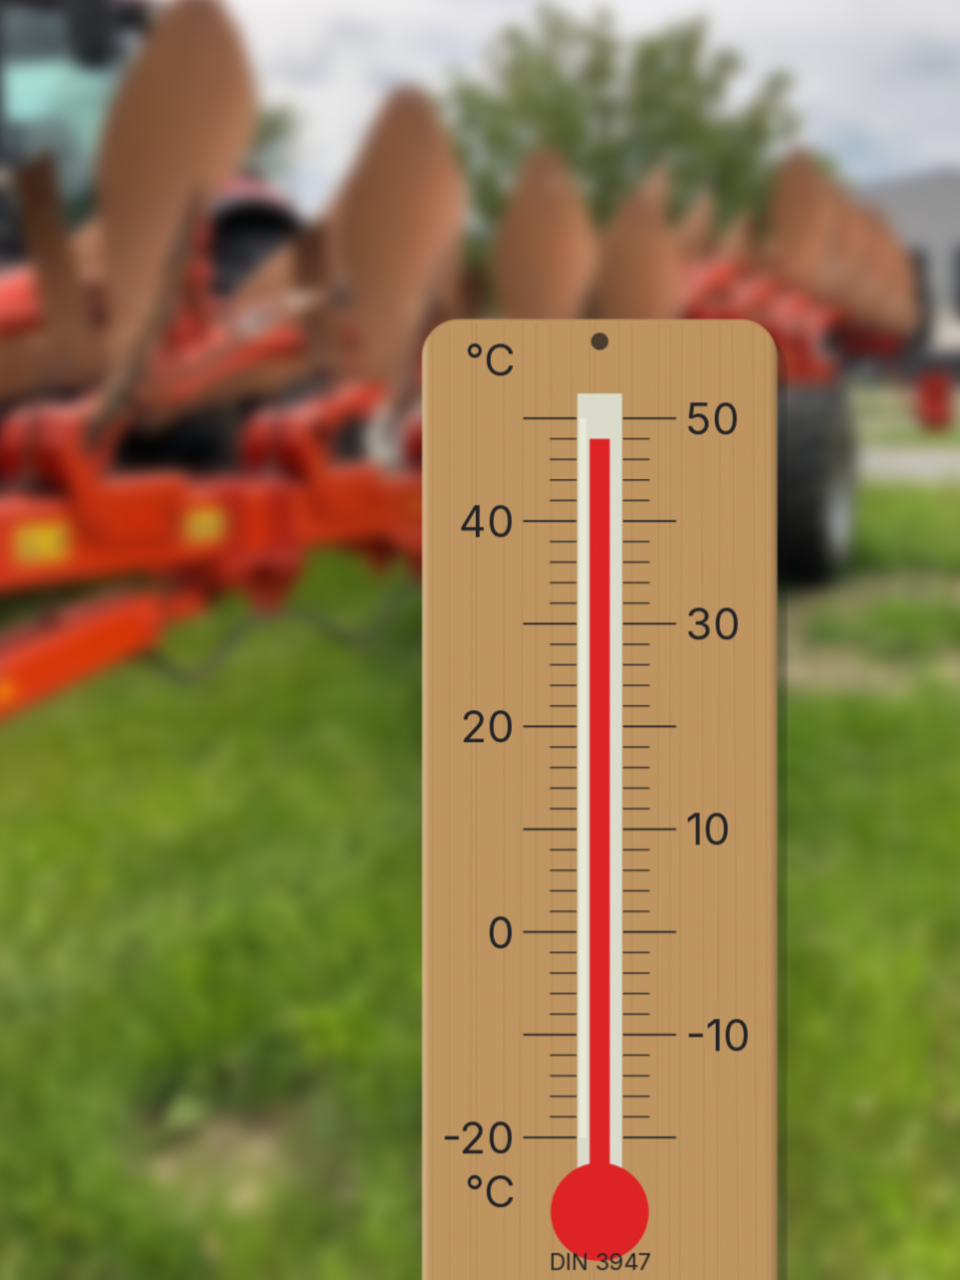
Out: 48
